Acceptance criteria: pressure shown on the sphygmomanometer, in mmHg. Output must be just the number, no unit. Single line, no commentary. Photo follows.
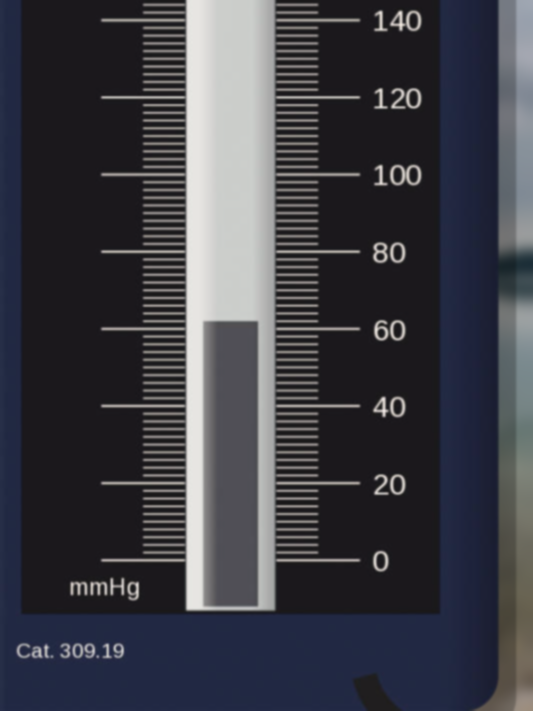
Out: 62
